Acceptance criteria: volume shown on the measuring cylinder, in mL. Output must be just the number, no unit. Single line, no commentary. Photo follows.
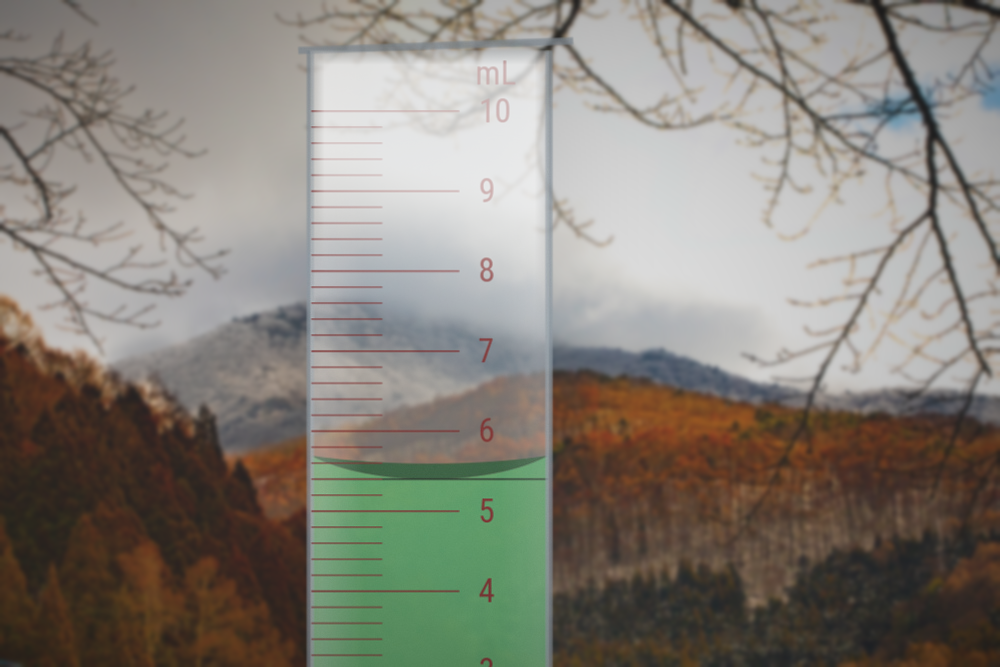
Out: 5.4
